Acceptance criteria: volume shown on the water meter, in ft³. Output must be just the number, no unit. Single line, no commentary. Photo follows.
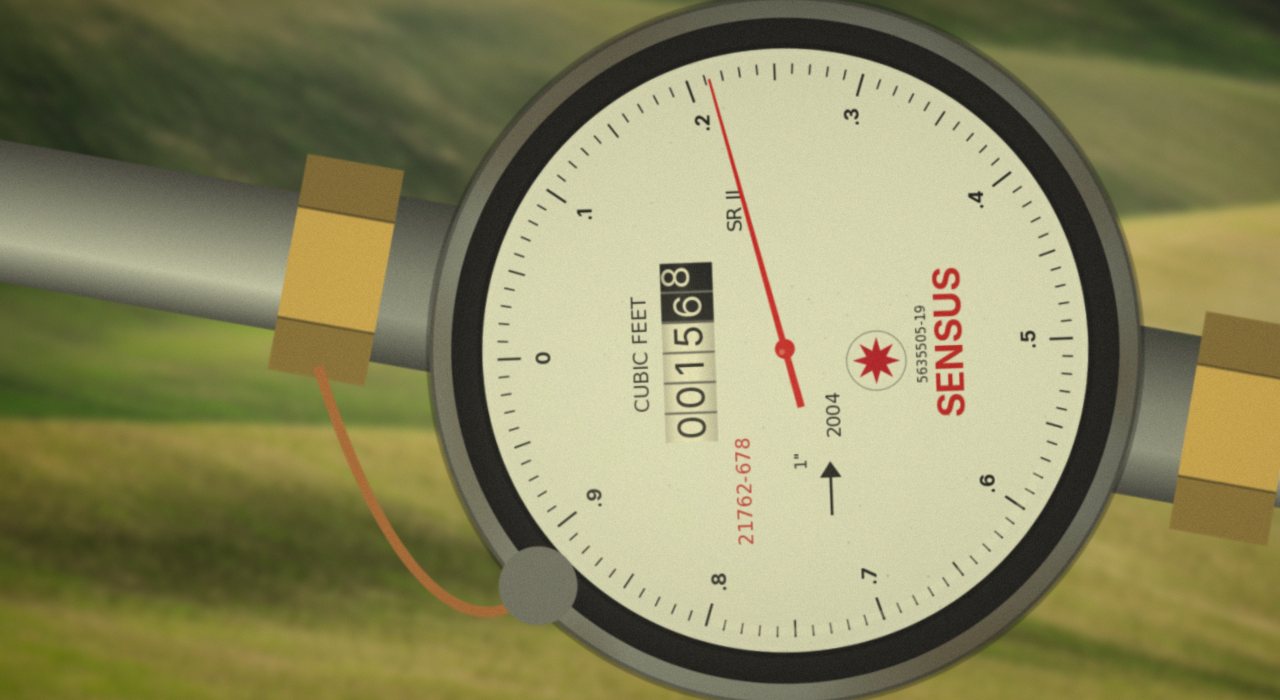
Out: 1568.21
